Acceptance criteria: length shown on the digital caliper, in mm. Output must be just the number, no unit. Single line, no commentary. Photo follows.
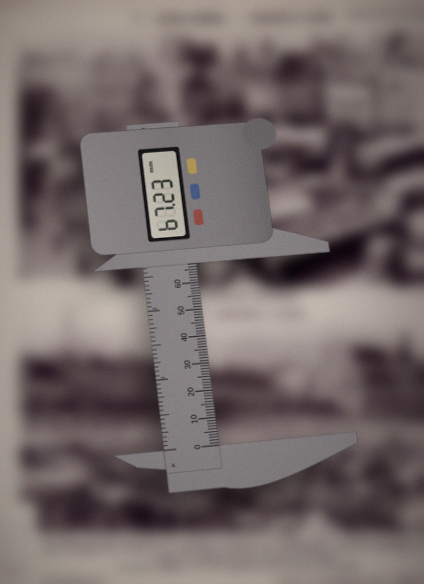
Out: 67.23
